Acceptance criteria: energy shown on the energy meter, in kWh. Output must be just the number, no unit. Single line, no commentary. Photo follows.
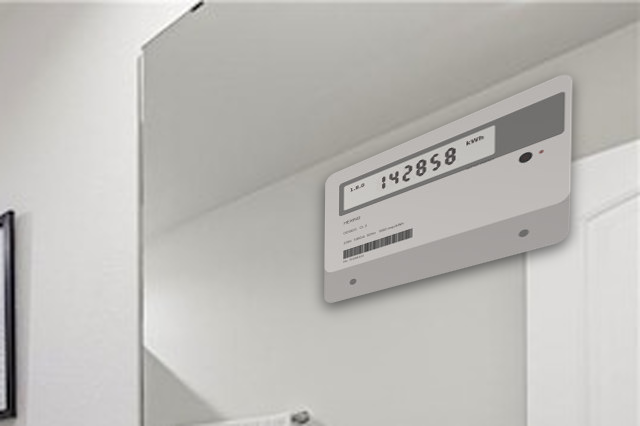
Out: 142858
